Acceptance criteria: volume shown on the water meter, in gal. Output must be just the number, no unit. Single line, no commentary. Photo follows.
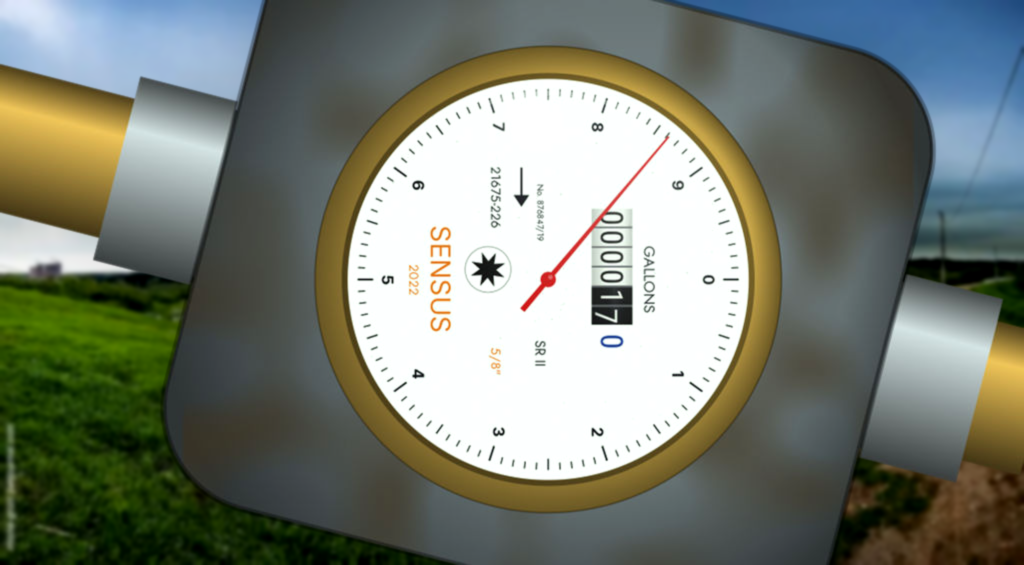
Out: 168.6
